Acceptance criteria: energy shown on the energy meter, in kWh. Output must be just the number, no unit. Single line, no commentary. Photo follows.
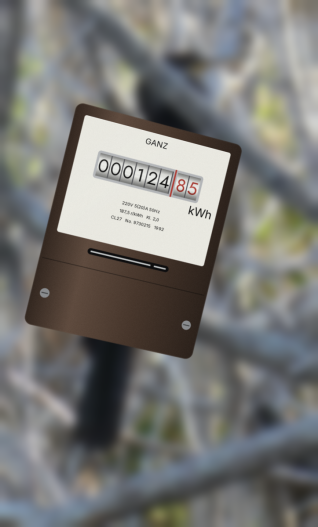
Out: 124.85
